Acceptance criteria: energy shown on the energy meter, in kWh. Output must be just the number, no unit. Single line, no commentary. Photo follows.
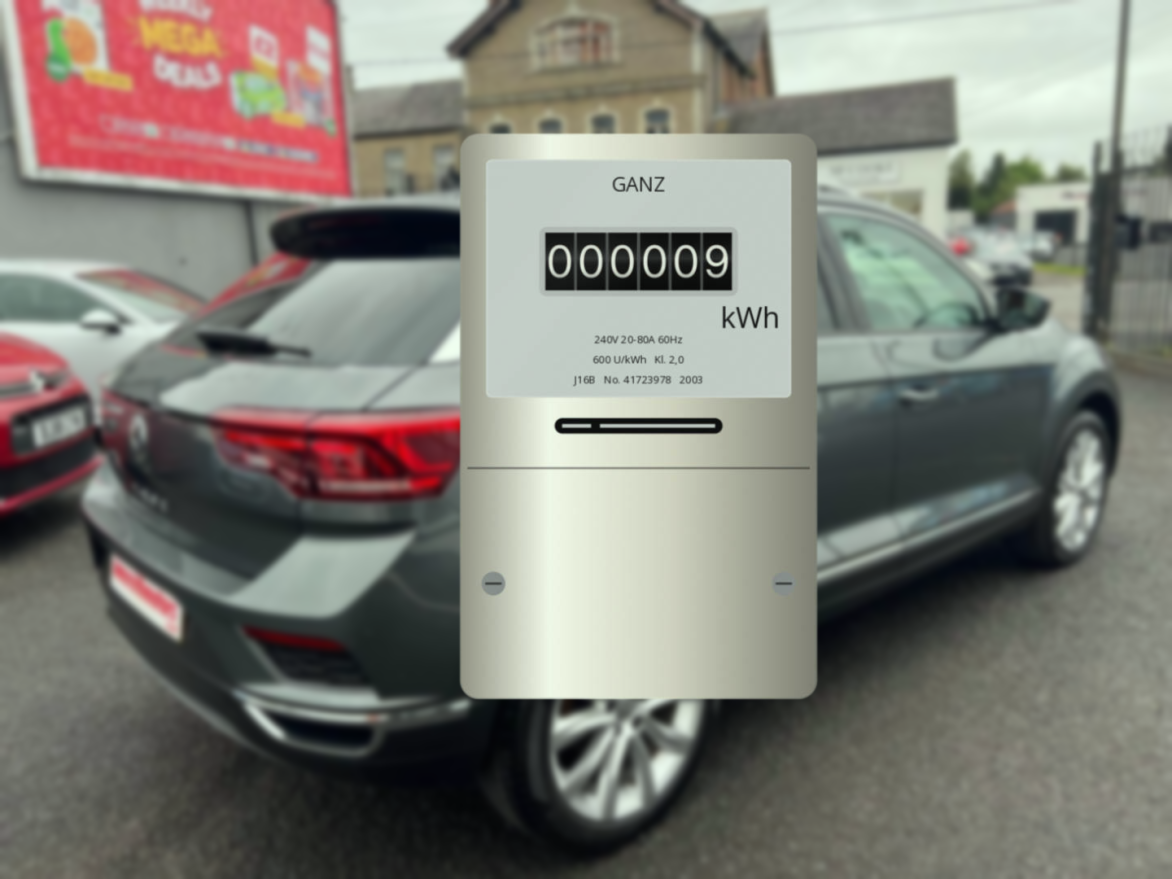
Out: 9
